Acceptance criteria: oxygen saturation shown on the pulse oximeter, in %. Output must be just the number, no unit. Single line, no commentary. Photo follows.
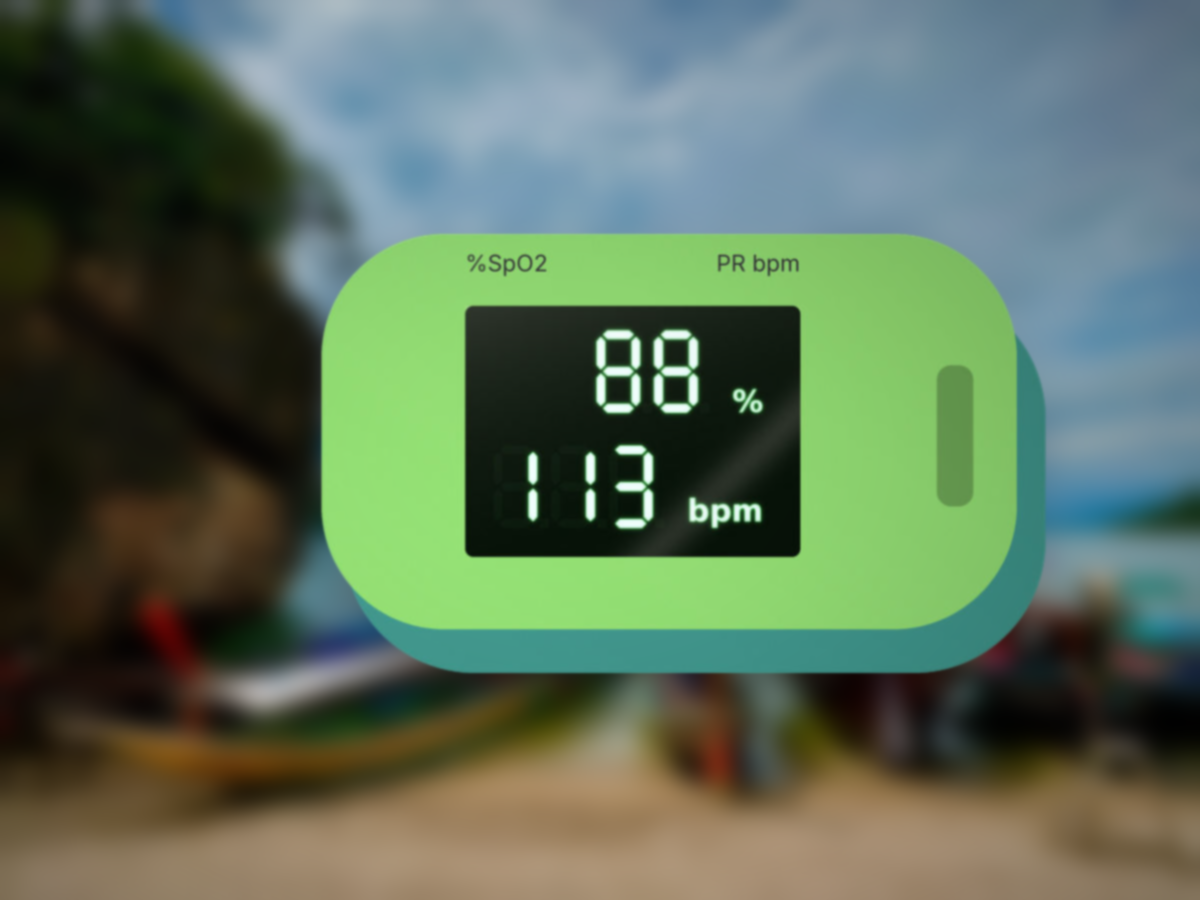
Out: 88
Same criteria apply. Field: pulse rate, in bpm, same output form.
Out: 113
